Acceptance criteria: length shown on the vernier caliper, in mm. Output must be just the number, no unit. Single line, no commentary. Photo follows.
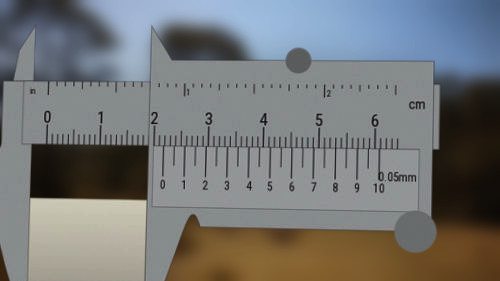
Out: 21.8
